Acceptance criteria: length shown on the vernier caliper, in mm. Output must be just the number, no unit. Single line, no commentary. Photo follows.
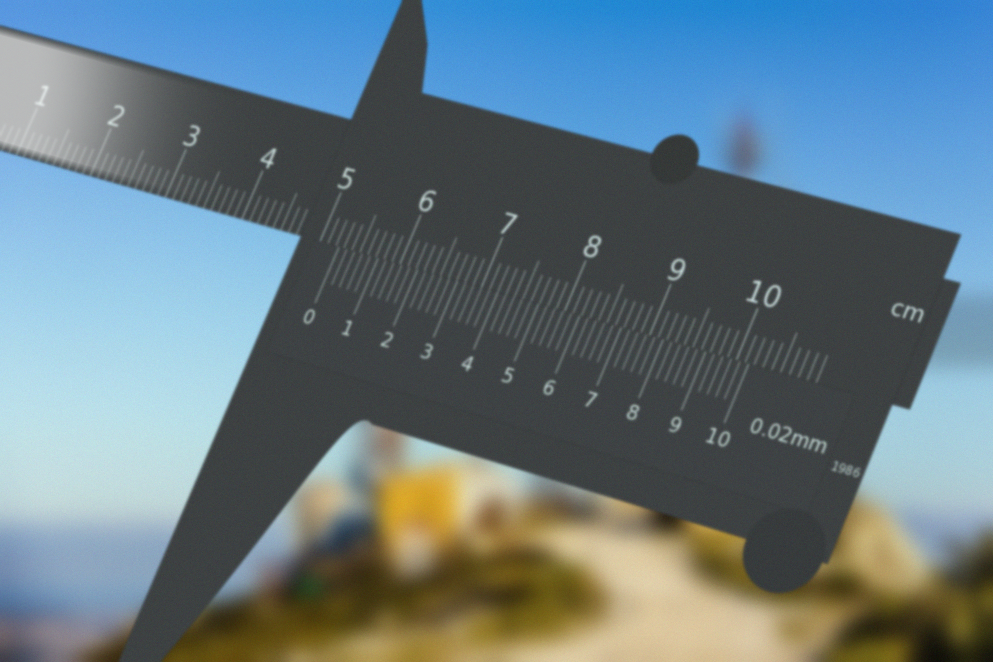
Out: 52.4
